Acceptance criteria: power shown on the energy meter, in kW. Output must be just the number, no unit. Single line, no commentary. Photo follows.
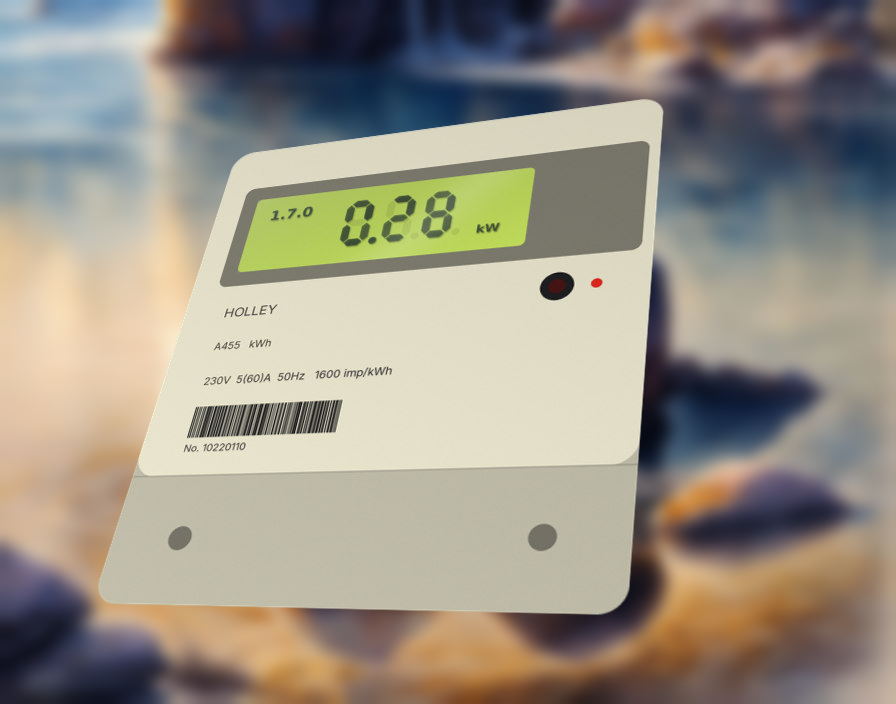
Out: 0.28
